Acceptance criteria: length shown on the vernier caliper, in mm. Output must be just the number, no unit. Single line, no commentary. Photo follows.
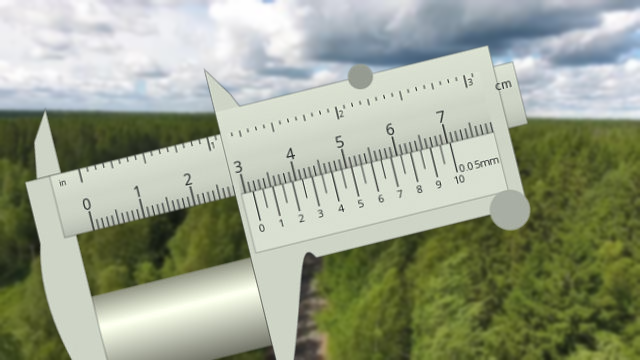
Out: 31.5
